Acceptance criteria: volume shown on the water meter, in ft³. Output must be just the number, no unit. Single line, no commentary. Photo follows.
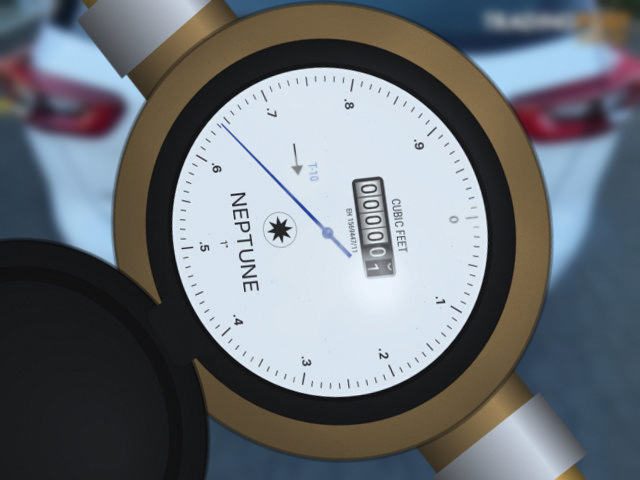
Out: 0.64
